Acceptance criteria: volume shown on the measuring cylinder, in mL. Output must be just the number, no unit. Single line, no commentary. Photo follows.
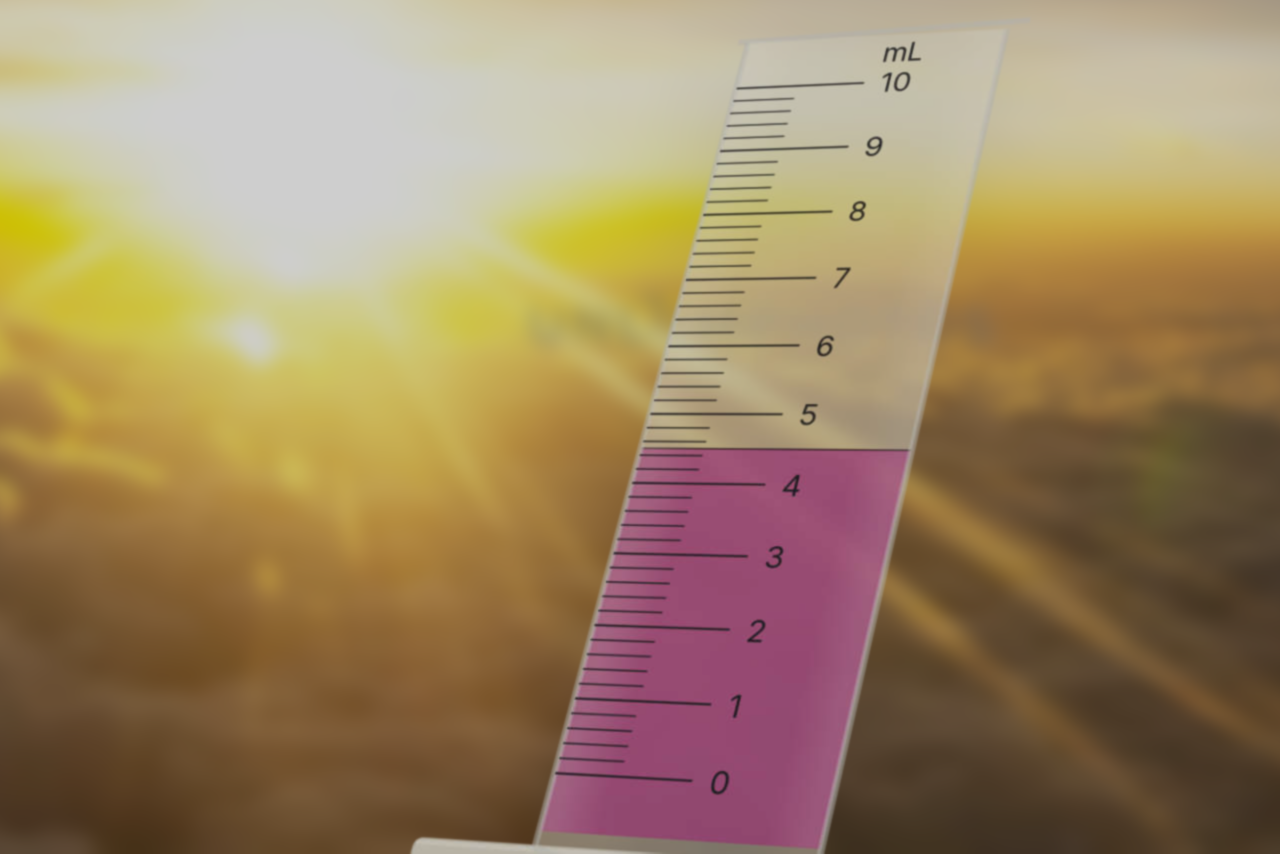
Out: 4.5
